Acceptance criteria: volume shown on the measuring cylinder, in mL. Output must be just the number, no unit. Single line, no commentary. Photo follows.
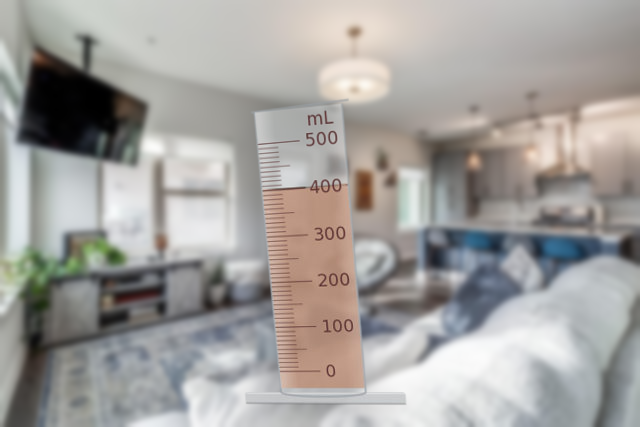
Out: 400
